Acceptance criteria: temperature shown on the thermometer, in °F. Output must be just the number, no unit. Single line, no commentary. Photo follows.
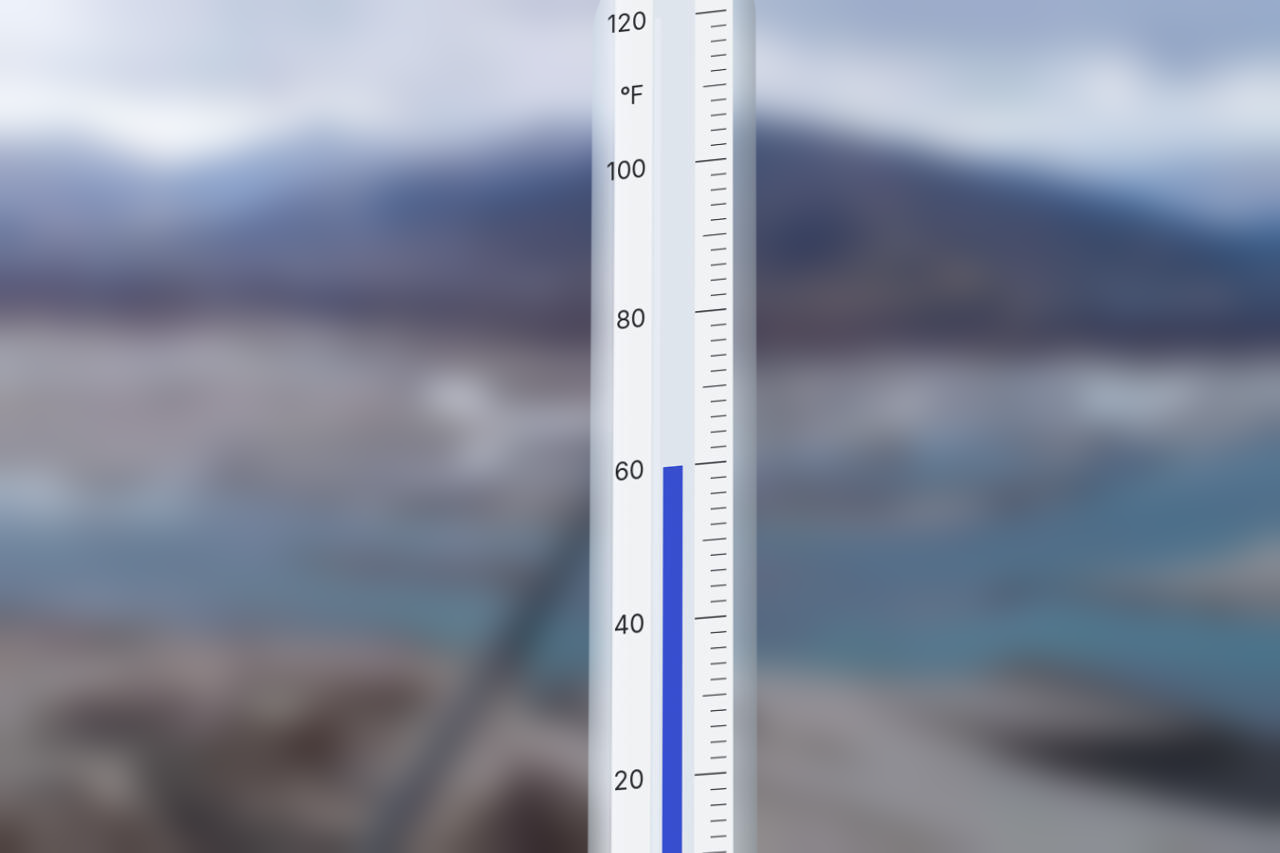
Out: 60
